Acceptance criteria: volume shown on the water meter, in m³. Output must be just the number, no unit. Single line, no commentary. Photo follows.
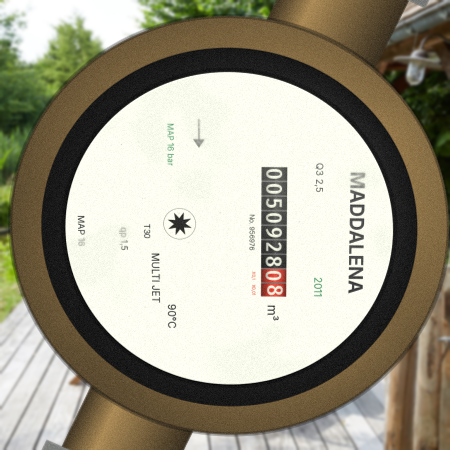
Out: 50928.08
